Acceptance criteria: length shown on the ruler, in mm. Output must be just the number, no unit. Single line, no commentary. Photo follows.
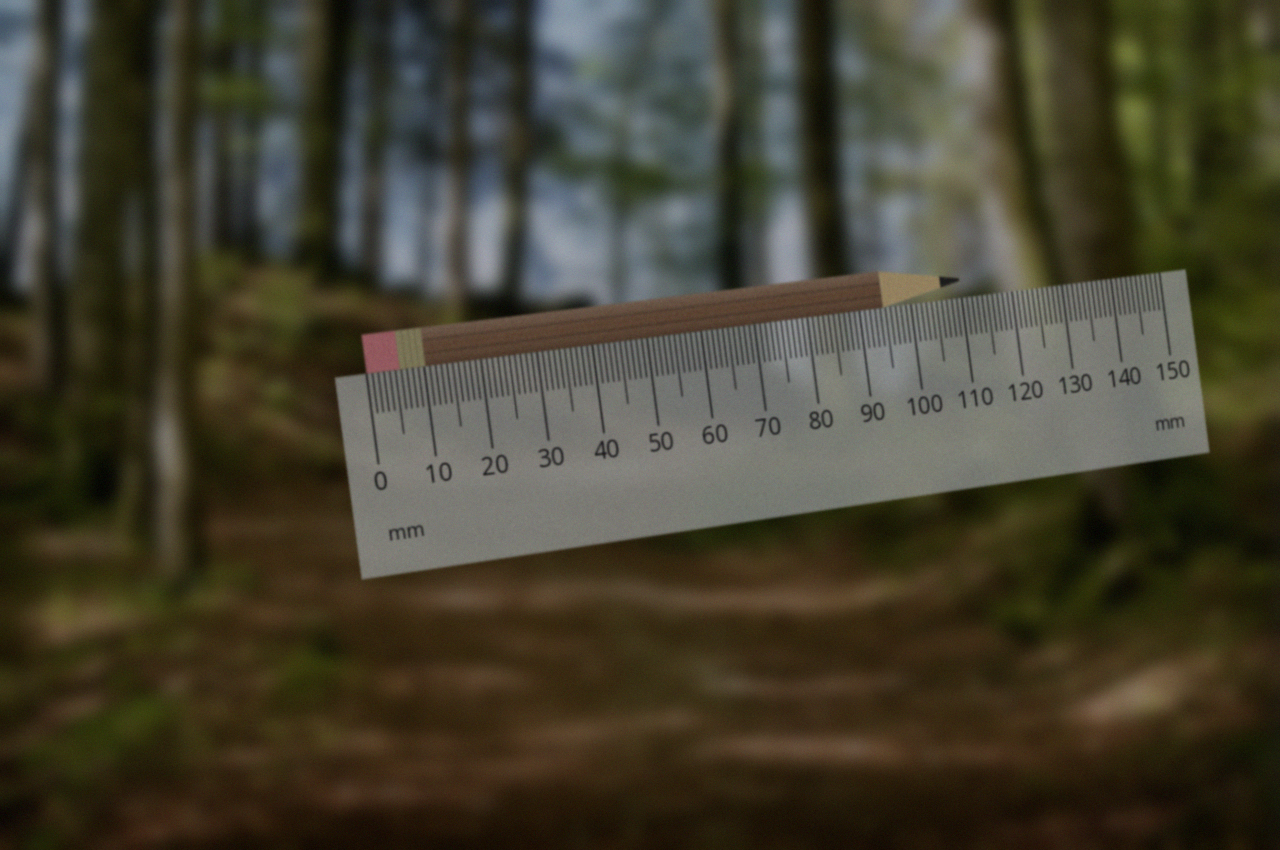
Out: 110
